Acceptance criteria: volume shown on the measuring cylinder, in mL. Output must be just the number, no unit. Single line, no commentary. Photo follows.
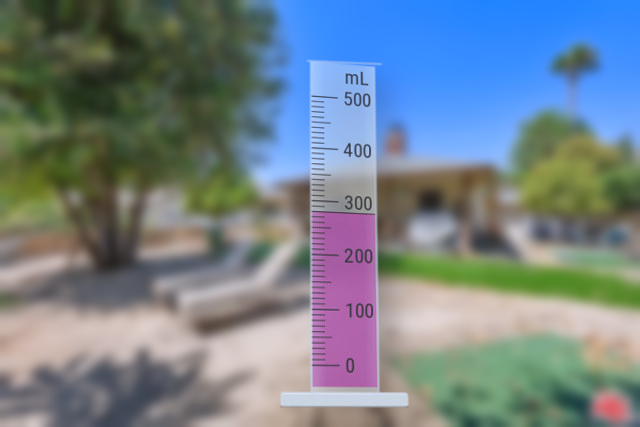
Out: 280
